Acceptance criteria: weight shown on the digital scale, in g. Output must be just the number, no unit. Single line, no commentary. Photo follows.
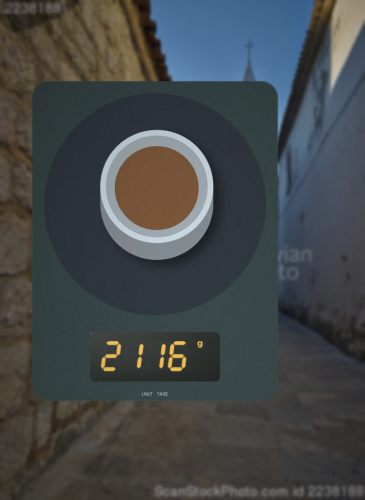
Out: 2116
